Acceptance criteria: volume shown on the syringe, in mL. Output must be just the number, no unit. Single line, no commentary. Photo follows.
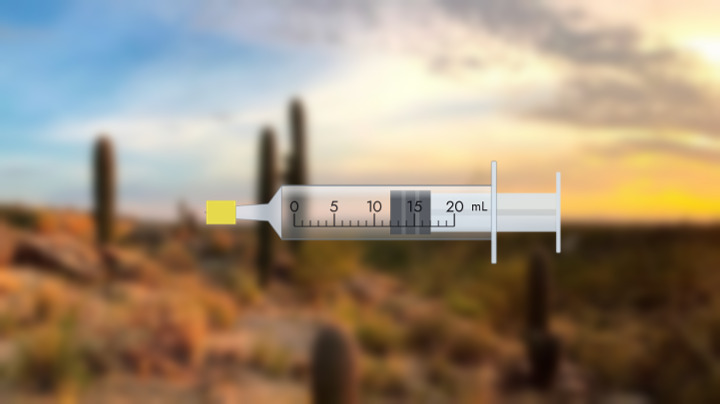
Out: 12
